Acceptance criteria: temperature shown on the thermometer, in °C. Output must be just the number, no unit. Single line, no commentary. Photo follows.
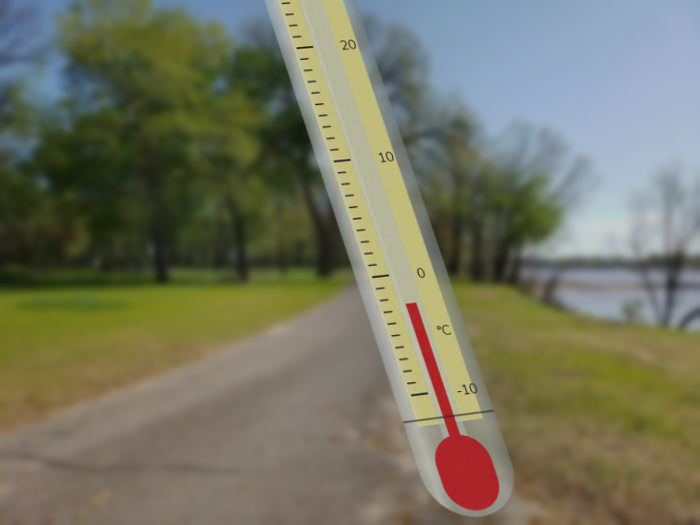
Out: -2.5
